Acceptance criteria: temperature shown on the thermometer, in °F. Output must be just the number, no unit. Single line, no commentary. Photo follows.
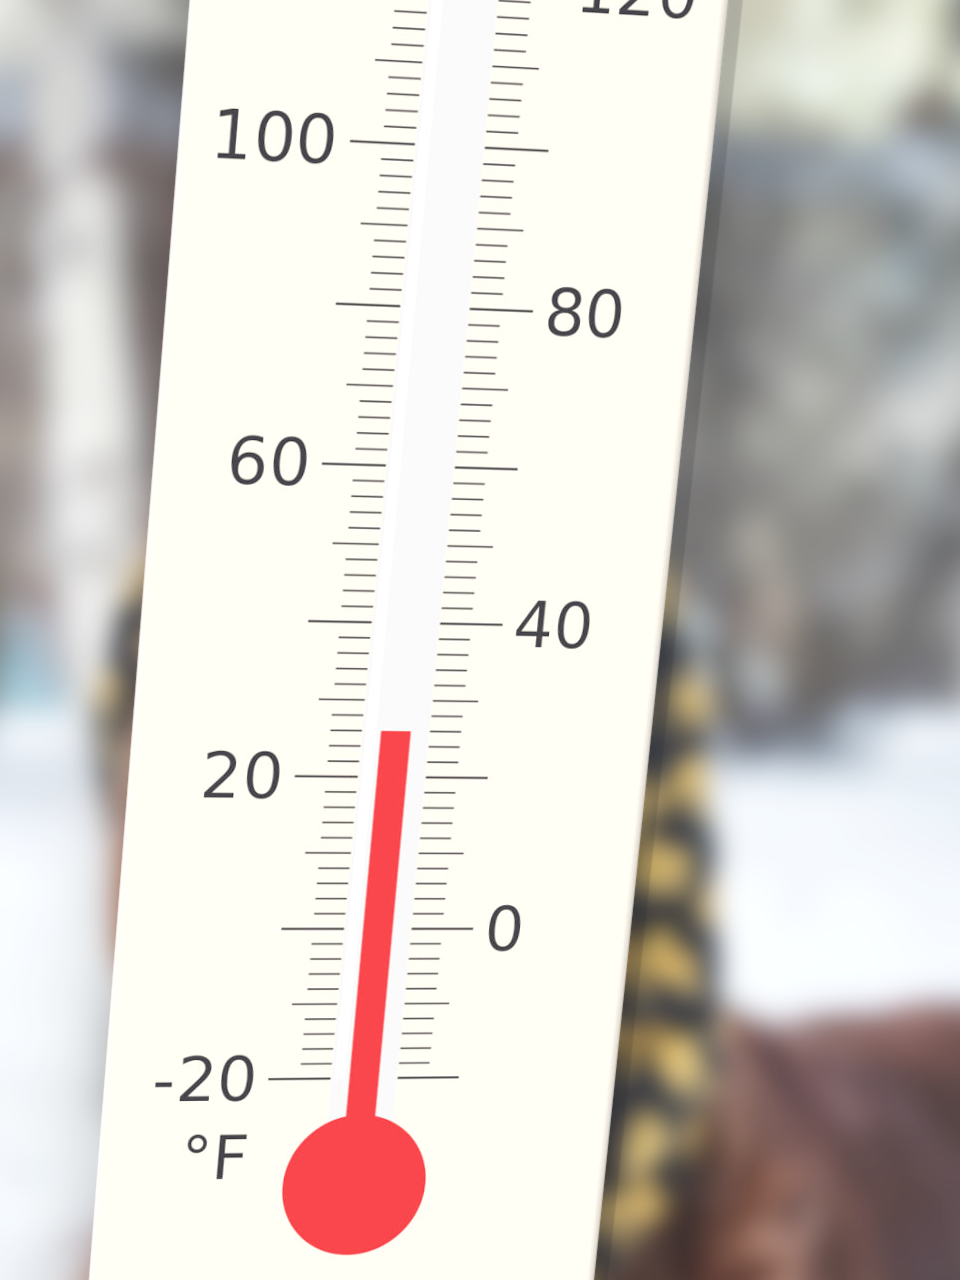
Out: 26
